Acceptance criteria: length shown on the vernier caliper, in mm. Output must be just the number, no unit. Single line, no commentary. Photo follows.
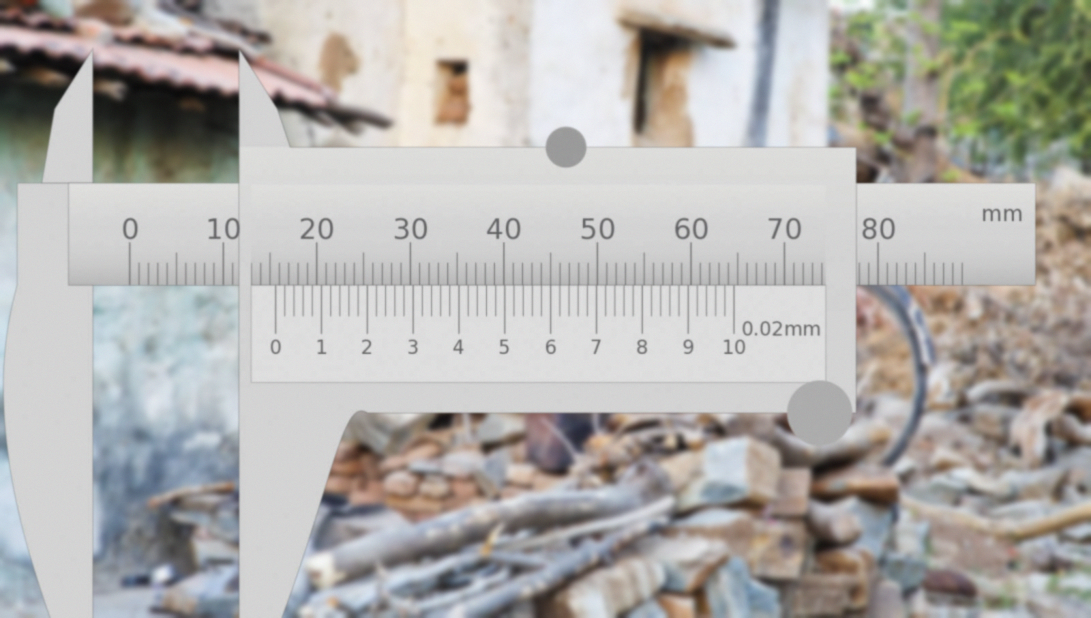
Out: 15.6
